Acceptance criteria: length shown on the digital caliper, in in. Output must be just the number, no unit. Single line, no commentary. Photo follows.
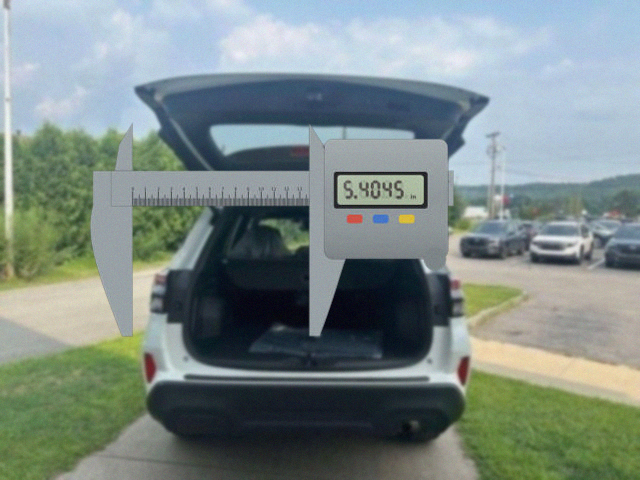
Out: 5.4045
